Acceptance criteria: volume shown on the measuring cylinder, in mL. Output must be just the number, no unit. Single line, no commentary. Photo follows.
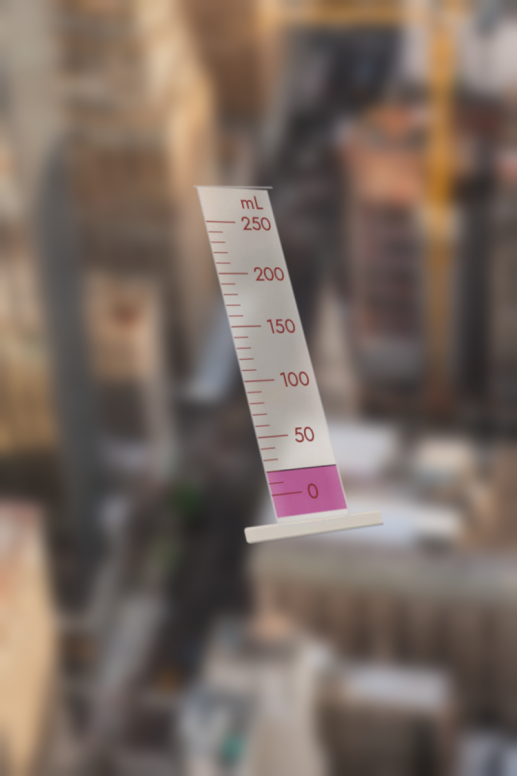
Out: 20
